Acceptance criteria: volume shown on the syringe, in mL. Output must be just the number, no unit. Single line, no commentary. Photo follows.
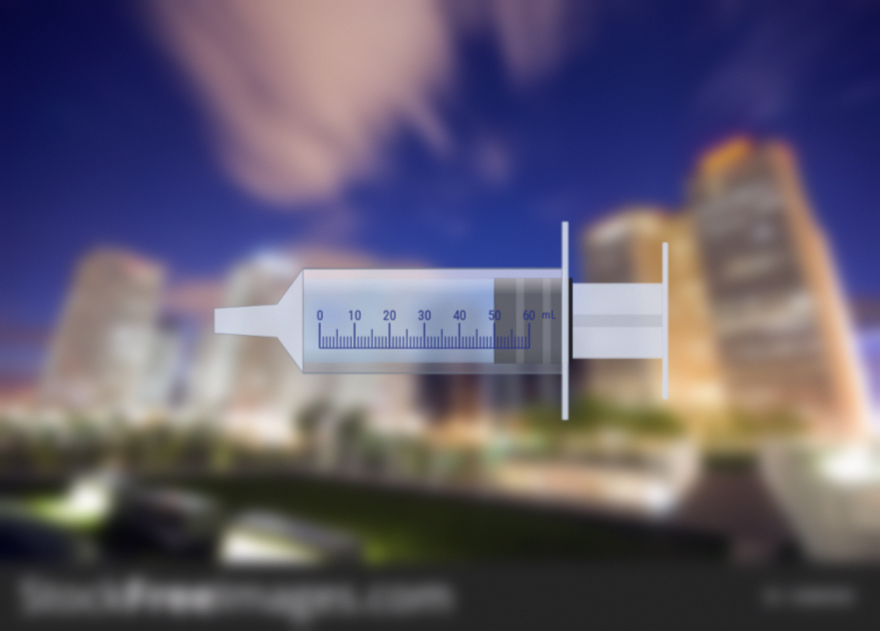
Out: 50
